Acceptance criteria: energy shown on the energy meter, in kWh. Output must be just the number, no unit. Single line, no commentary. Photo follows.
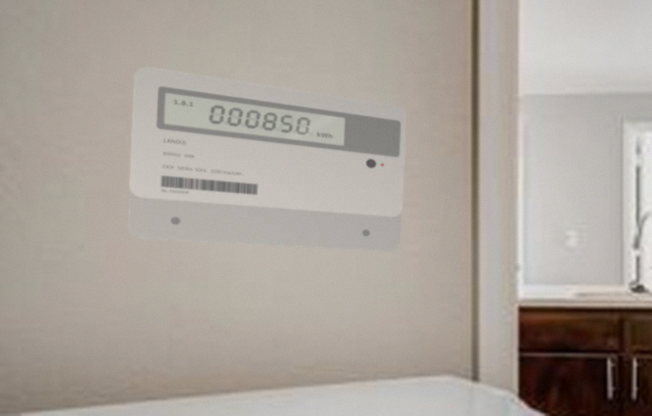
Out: 850
